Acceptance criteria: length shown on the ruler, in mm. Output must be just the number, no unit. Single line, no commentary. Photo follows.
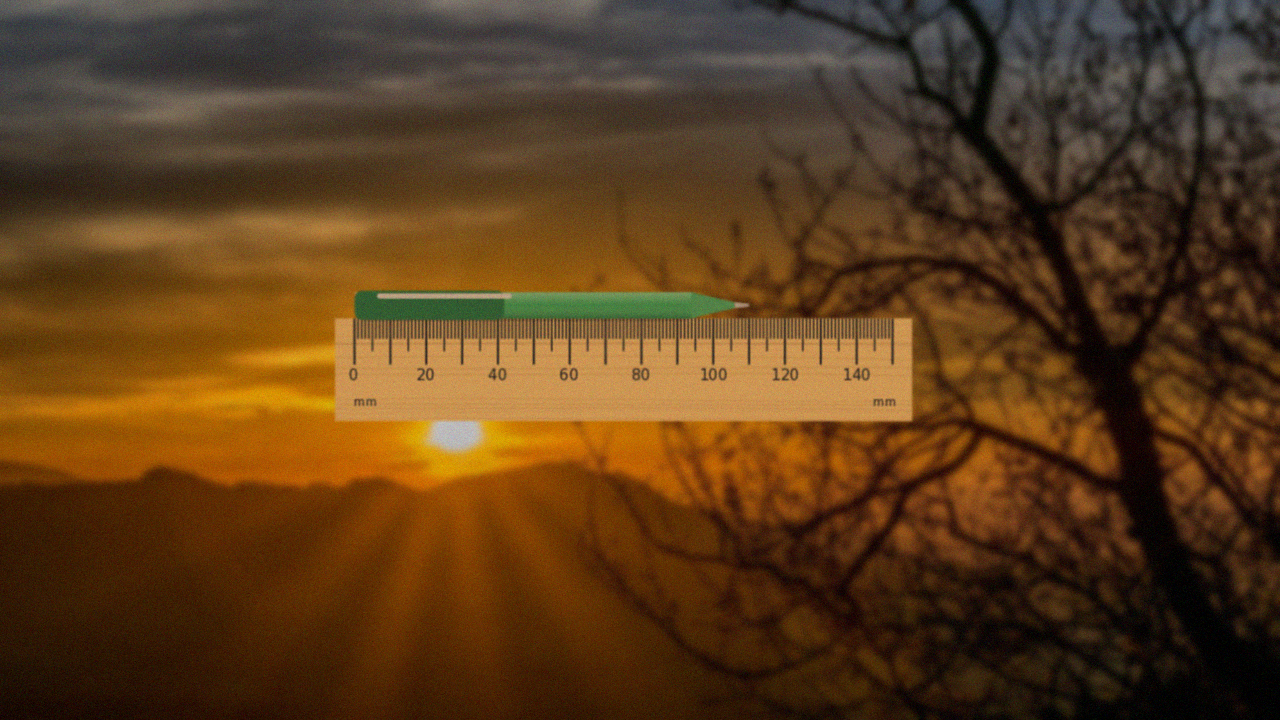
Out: 110
